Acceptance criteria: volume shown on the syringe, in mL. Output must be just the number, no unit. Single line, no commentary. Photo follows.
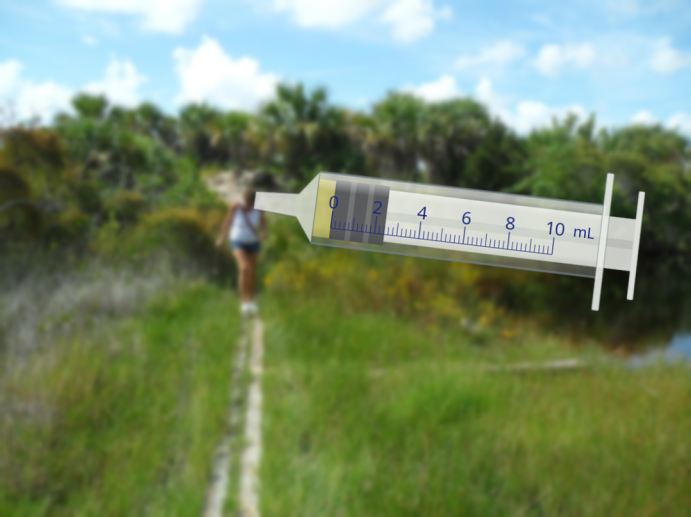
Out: 0
